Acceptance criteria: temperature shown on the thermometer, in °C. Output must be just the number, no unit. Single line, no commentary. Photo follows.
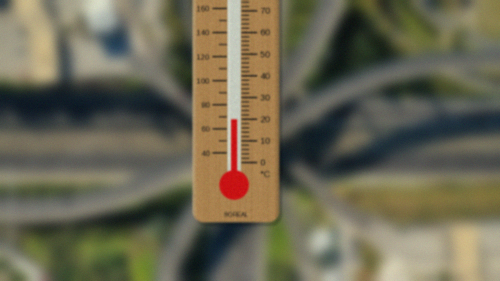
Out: 20
